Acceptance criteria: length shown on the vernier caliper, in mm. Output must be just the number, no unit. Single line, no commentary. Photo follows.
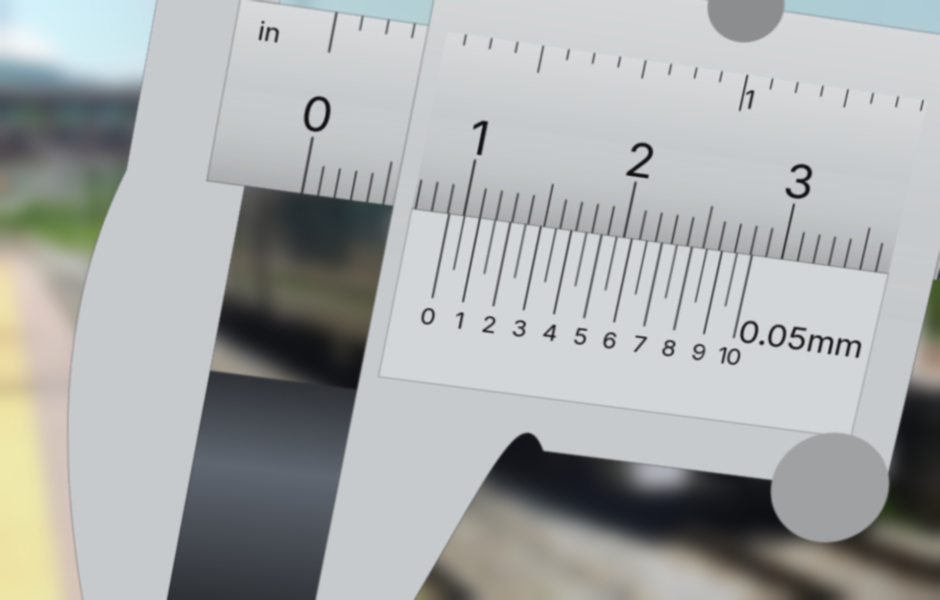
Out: 9.1
